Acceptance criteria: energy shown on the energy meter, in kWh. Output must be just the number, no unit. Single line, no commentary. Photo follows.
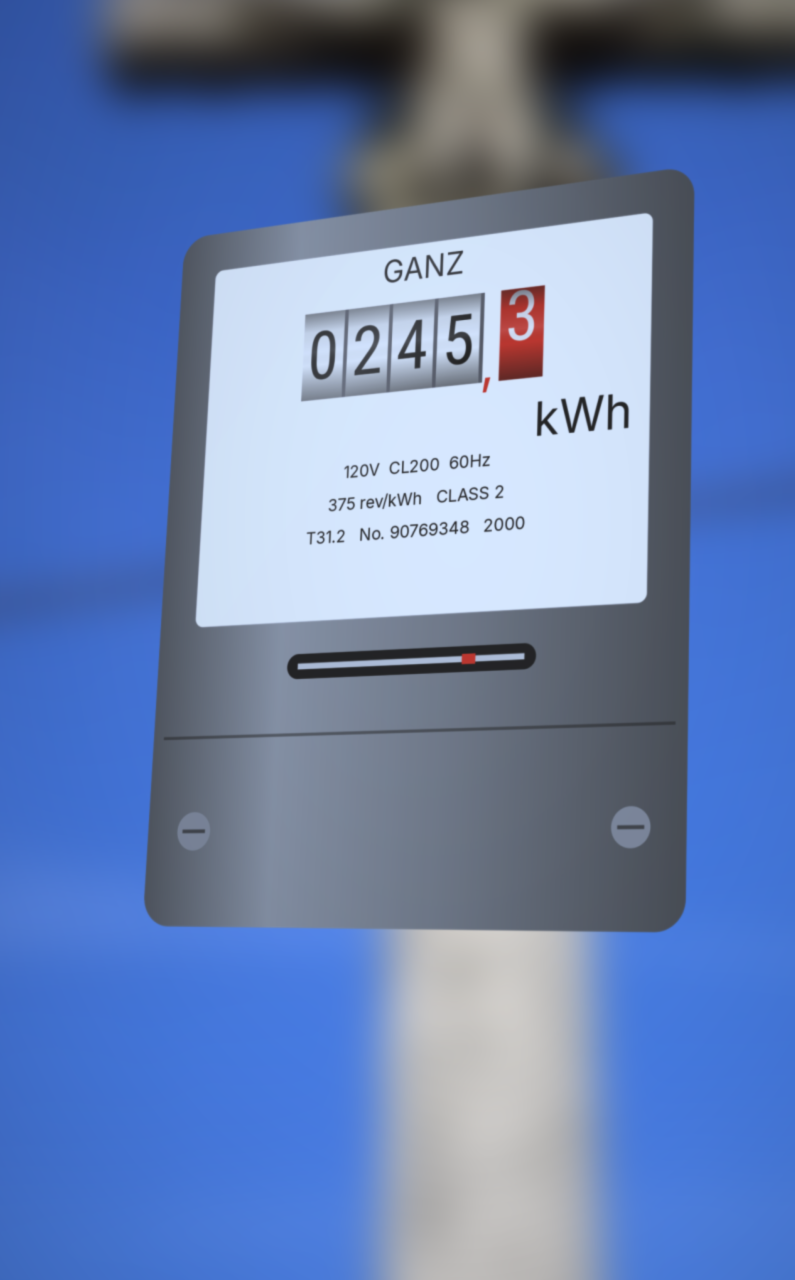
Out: 245.3
